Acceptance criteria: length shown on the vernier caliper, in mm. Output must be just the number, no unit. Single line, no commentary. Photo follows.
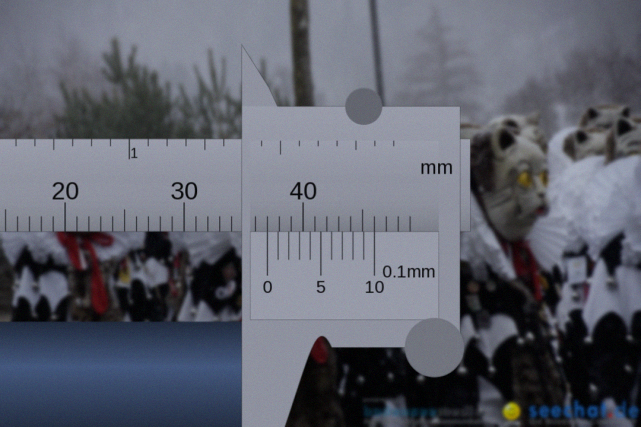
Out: 37.0
